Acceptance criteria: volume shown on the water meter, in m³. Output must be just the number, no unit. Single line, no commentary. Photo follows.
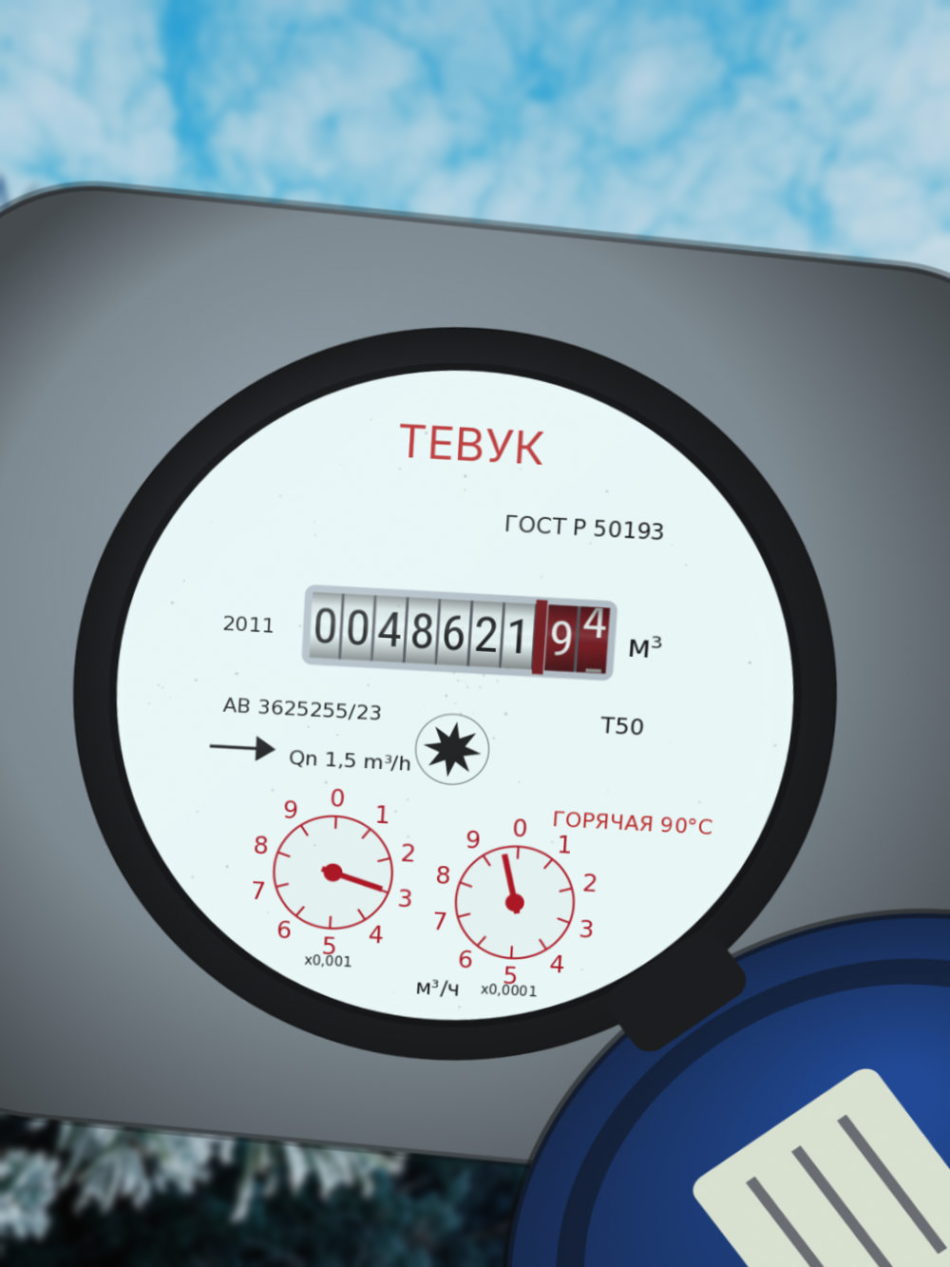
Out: 48621.9429
